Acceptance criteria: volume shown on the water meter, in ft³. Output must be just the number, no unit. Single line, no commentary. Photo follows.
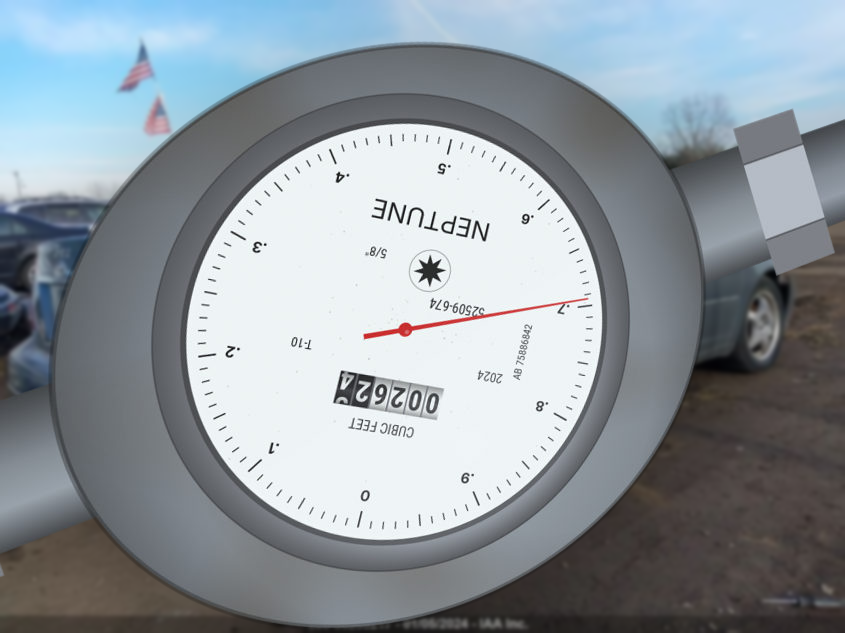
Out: 2623.69
